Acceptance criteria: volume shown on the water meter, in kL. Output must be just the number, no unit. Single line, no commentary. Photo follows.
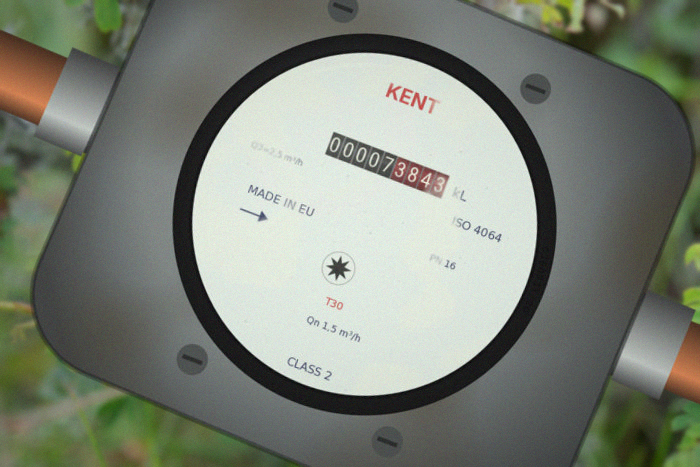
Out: 7.3843
